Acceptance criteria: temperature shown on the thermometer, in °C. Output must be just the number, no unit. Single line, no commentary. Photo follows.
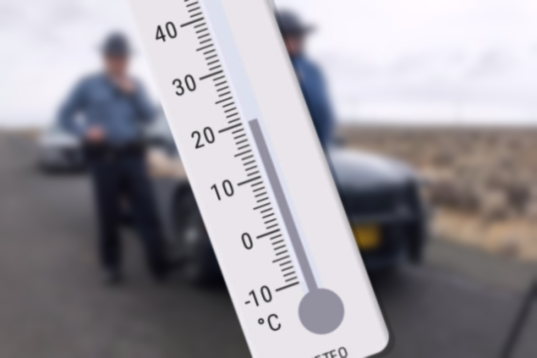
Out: 20
